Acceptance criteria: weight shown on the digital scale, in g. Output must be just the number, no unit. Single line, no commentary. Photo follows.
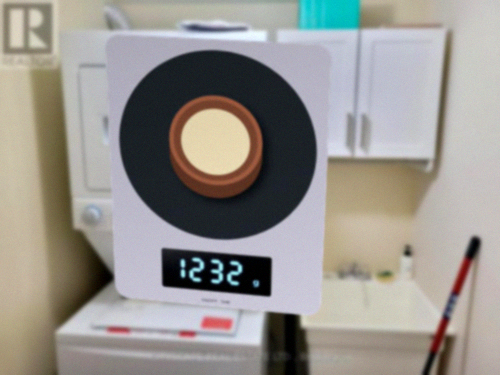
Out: 1232
